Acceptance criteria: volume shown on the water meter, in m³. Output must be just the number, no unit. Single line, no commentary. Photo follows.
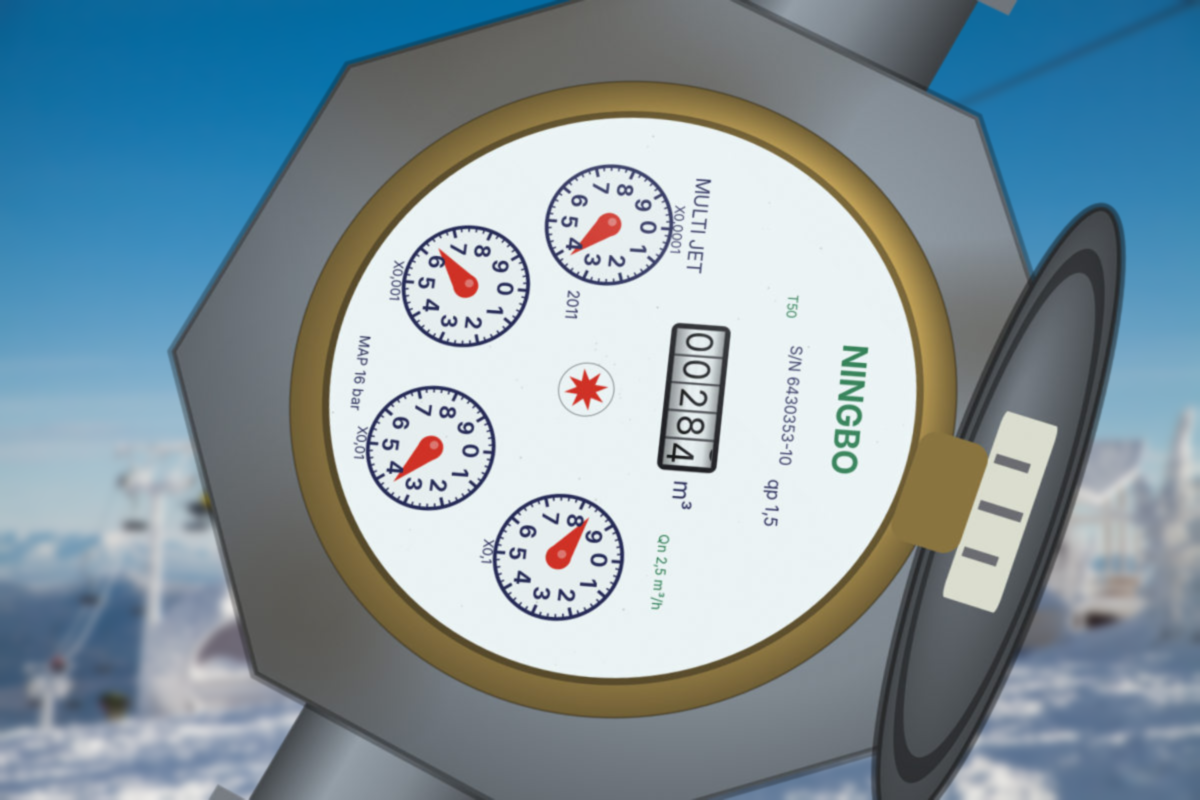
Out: 283.8363
